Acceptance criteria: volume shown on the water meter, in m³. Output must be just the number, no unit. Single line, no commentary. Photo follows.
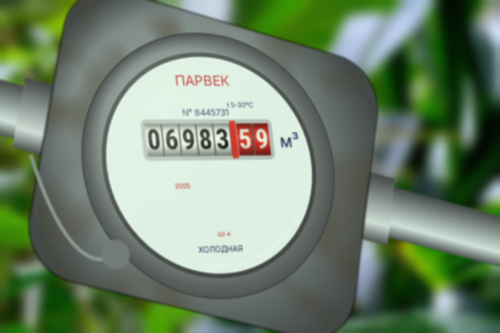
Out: 6983.59
